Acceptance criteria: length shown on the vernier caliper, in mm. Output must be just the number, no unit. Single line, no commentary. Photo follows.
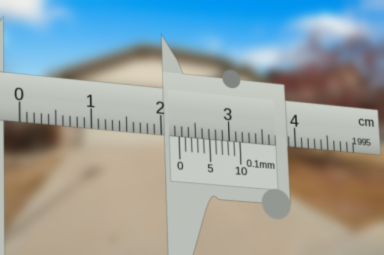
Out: 22.6
